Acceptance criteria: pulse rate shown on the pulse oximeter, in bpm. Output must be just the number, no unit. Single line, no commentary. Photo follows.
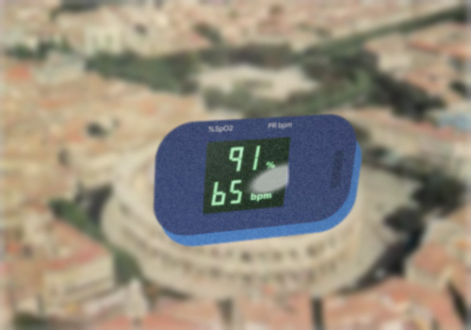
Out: 65
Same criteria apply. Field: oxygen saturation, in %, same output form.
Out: 91
